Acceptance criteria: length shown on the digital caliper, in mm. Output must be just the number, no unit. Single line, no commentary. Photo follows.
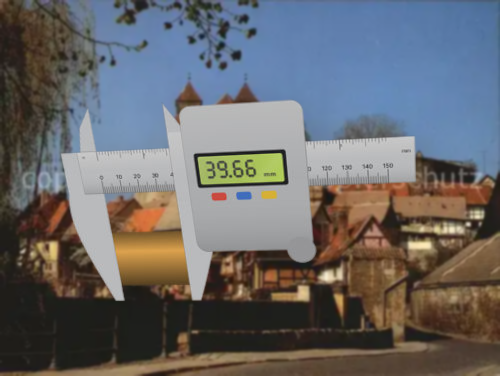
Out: 39.66
